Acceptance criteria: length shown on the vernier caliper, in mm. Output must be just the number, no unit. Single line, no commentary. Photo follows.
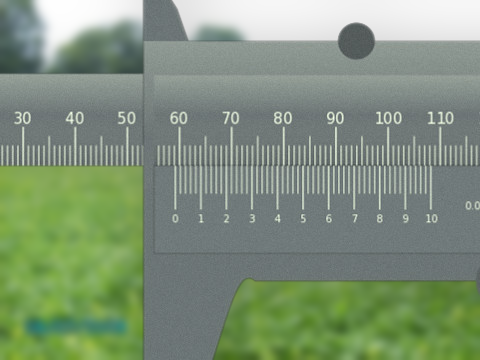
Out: 59.2
